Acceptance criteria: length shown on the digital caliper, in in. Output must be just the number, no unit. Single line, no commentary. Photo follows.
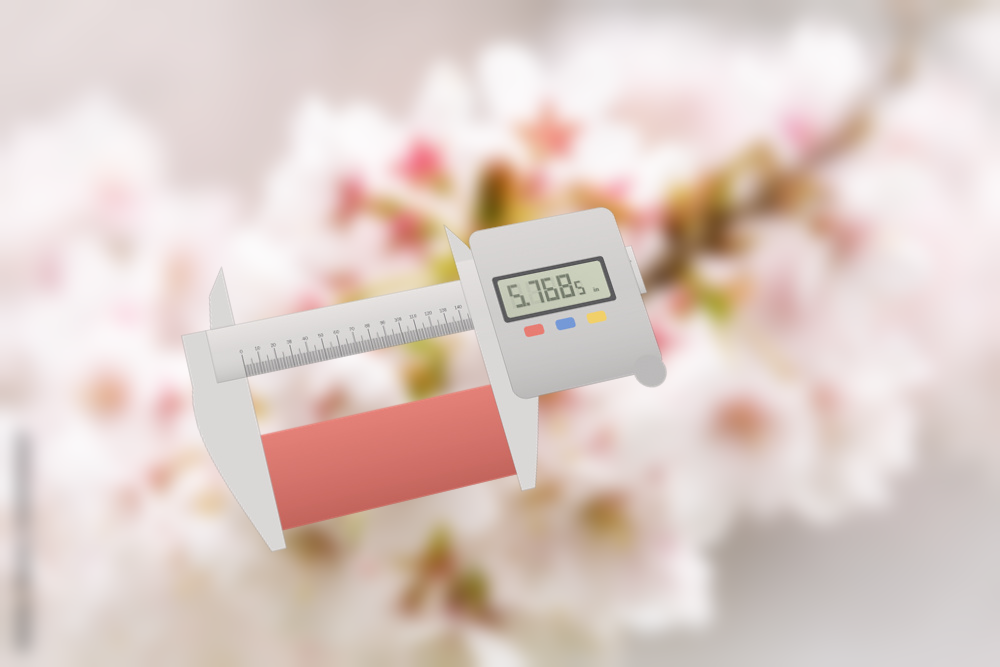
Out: 5.7685
